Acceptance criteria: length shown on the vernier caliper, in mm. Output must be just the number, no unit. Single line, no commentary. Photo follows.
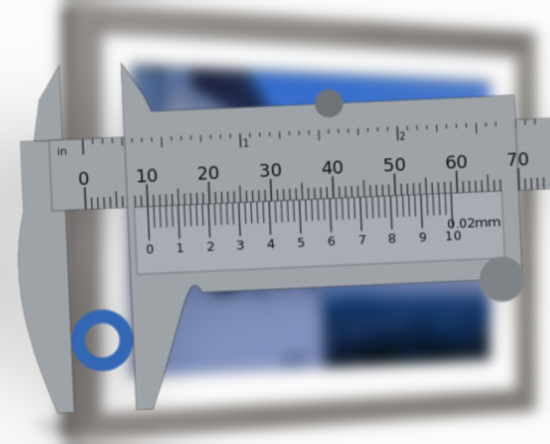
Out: 10.0
